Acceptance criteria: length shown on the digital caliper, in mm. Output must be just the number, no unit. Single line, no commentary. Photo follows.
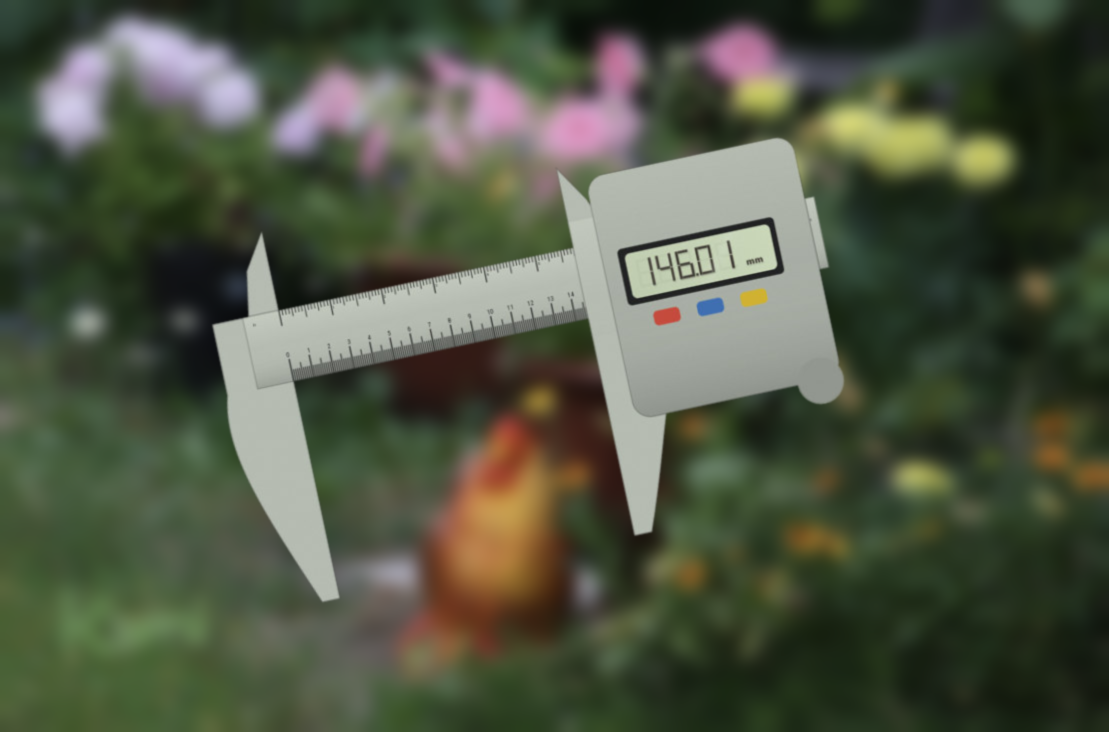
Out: 146.01
